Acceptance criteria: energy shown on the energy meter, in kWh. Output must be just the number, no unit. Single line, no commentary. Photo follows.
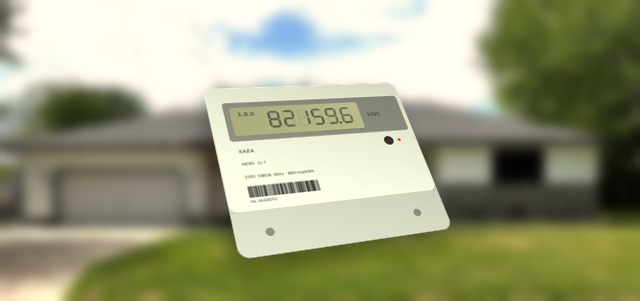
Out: 82159.6
